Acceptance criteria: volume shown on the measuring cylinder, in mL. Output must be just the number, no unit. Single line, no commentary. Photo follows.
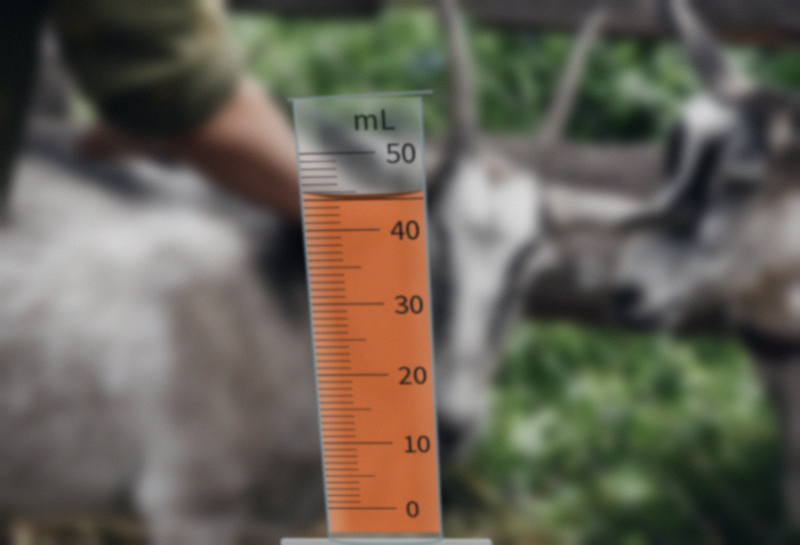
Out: 44
